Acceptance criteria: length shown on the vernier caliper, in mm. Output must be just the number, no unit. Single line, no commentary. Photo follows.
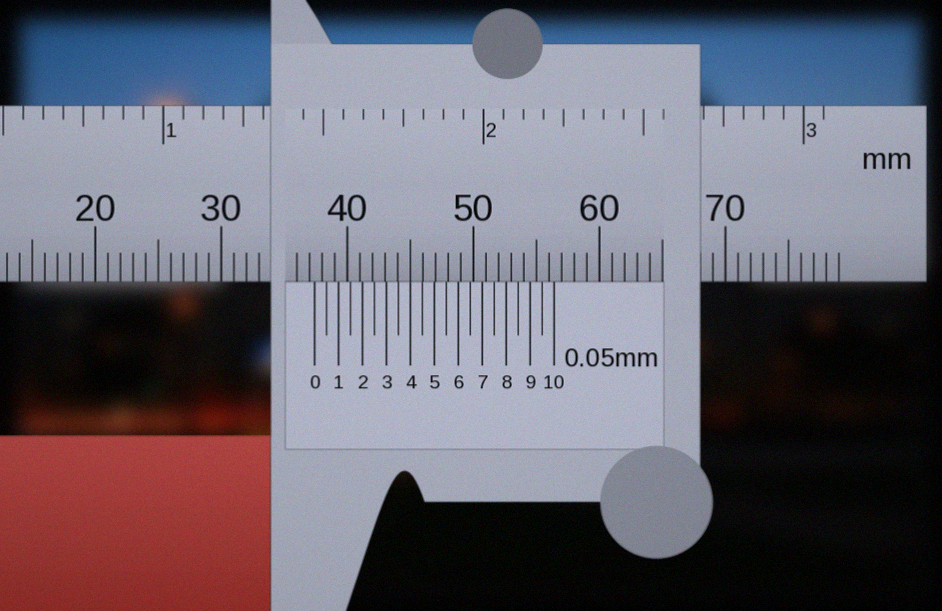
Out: 37.4
